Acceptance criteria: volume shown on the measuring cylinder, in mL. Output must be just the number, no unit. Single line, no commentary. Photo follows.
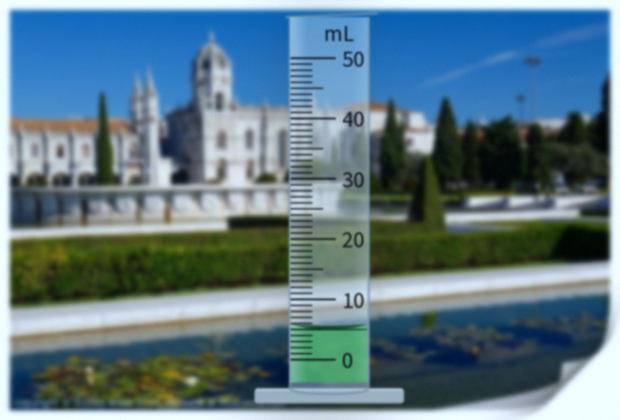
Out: 5
